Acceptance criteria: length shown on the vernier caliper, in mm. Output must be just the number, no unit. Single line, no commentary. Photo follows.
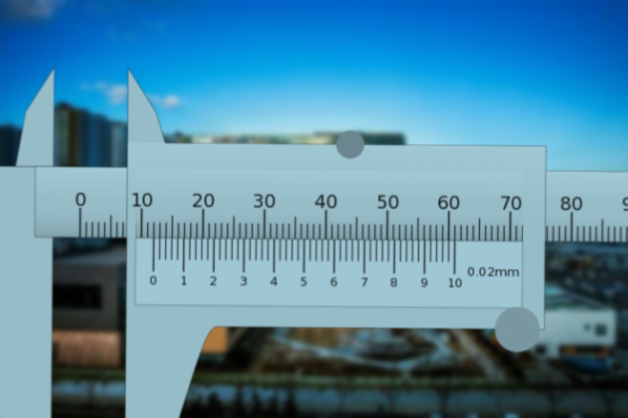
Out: 12.0
